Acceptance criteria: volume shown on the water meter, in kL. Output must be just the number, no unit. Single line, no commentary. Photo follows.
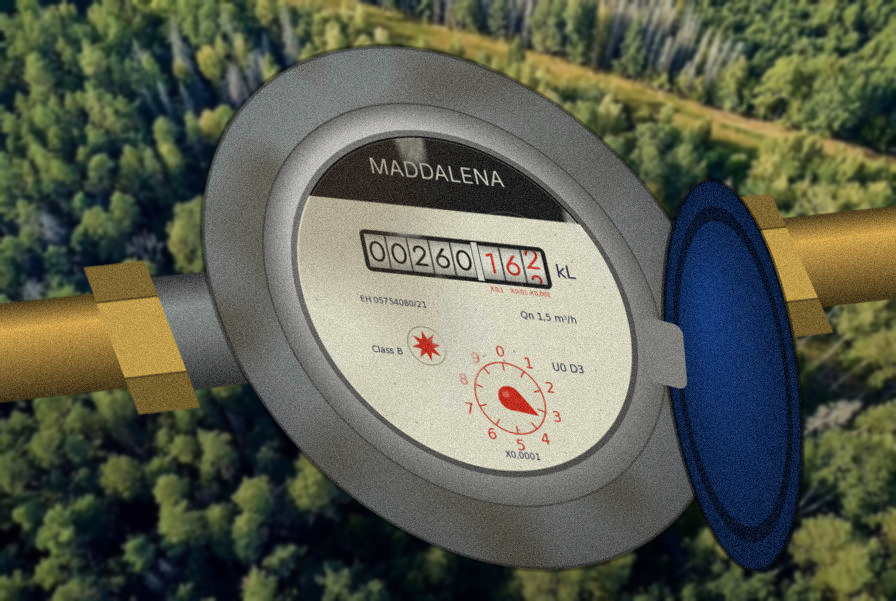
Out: 260.1623
